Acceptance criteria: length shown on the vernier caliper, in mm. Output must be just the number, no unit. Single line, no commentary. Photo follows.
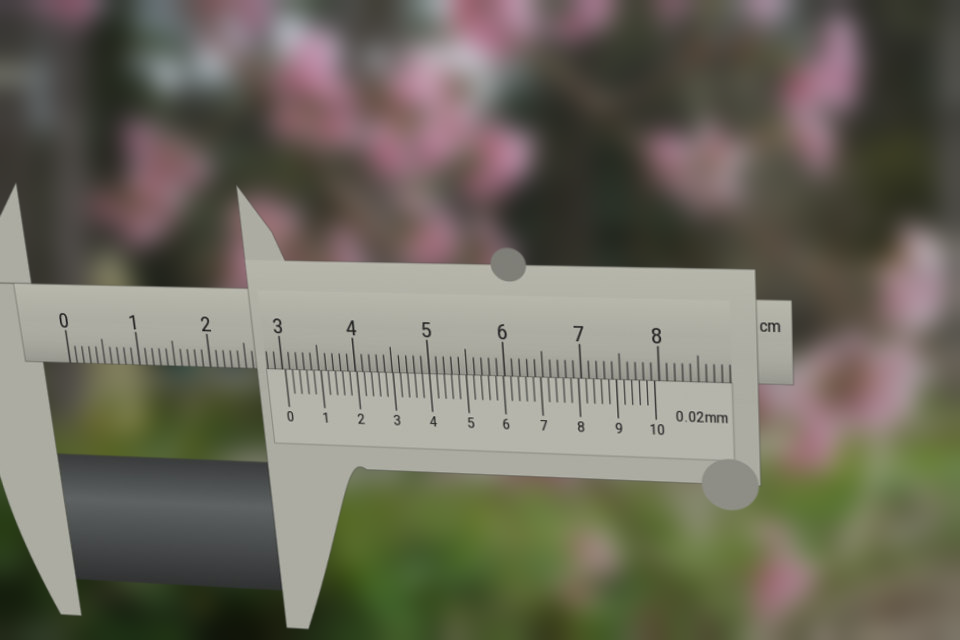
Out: 30.4
